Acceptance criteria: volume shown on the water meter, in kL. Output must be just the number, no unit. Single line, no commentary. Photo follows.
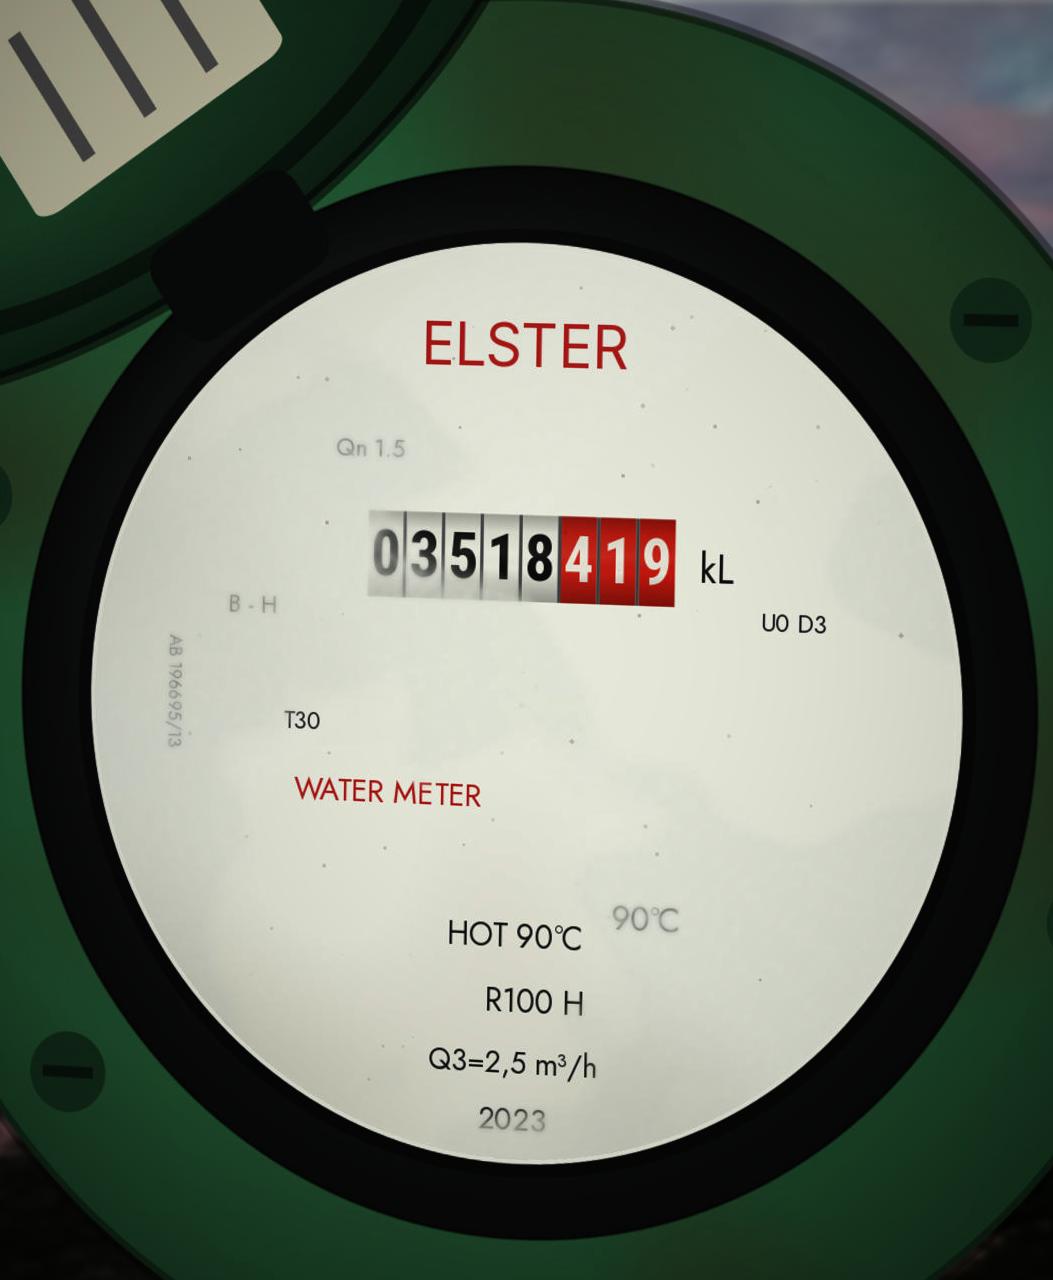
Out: 3518.419
